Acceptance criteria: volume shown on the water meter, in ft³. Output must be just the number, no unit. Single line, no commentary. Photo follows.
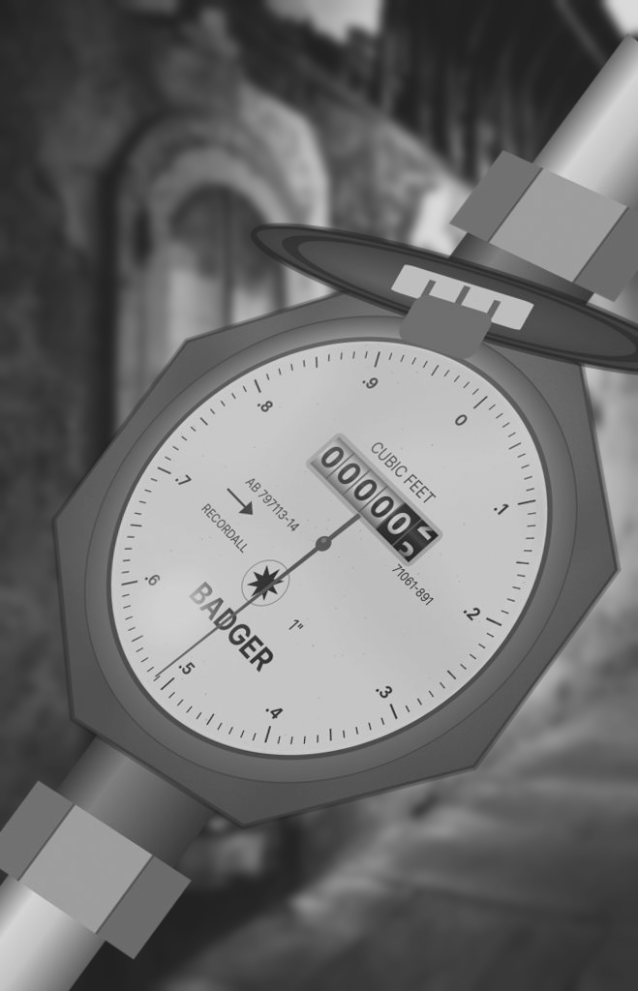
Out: 2.51
